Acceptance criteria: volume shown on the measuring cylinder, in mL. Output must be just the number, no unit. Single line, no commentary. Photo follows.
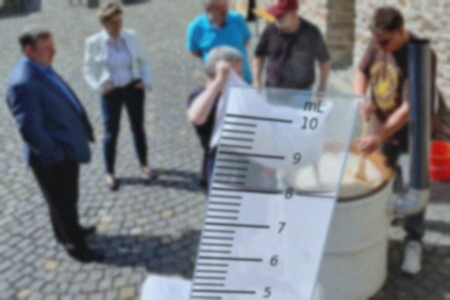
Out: 8
